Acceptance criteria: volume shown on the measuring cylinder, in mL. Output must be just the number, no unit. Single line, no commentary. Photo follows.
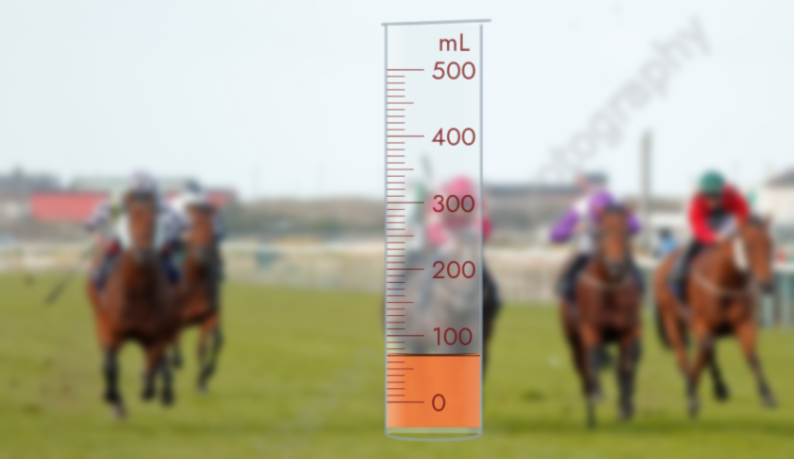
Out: 70
